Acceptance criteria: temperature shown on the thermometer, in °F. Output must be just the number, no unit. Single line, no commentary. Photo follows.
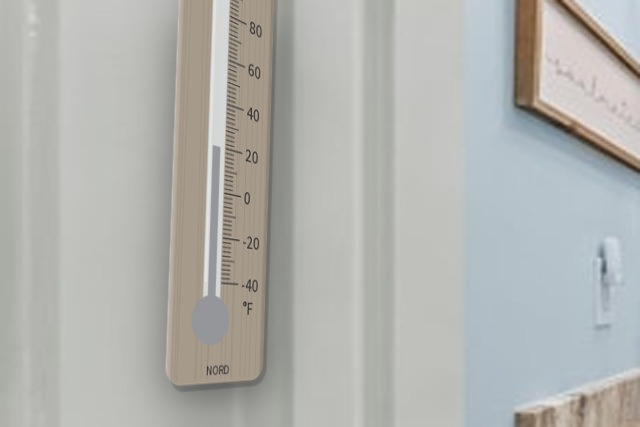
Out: 20
